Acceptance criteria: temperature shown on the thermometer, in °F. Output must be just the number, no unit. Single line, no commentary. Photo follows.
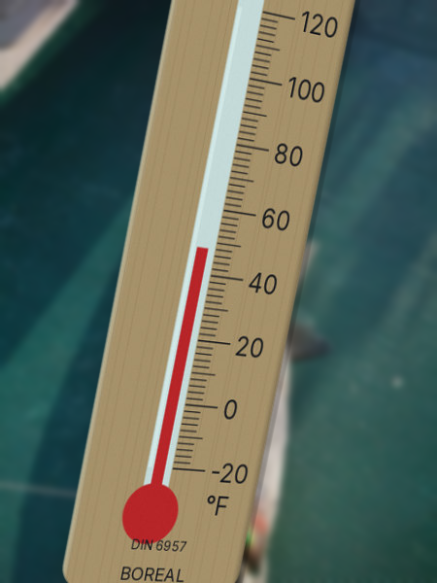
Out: 48
